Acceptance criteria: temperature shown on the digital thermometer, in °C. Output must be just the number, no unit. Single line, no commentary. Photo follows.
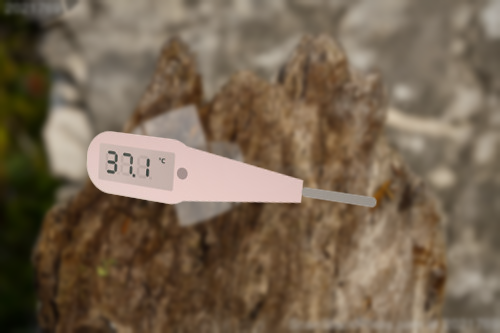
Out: 37.1
